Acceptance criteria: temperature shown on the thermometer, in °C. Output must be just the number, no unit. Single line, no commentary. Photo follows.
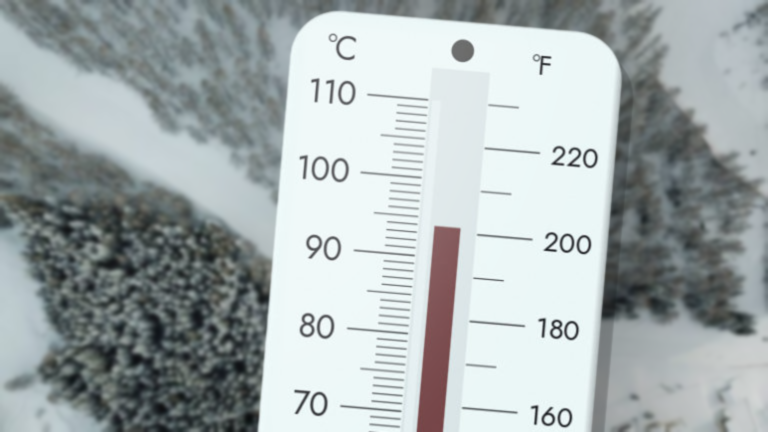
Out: 94
